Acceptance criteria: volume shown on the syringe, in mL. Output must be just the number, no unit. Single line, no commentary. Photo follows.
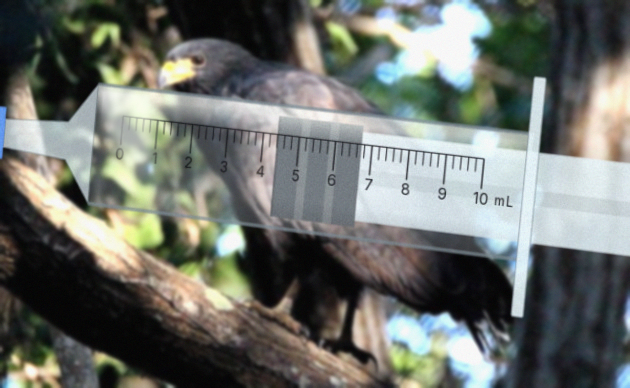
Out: 4.4
